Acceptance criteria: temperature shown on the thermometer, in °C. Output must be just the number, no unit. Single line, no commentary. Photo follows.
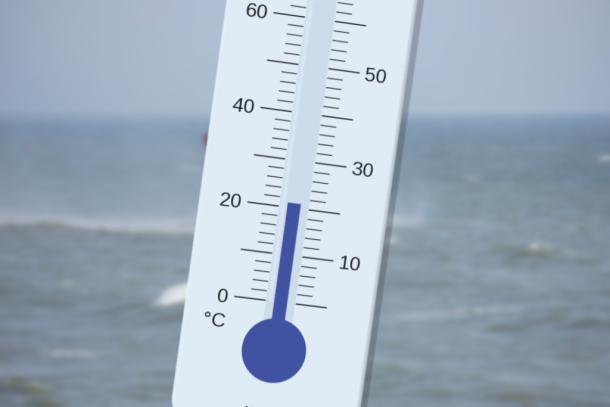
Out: 21
